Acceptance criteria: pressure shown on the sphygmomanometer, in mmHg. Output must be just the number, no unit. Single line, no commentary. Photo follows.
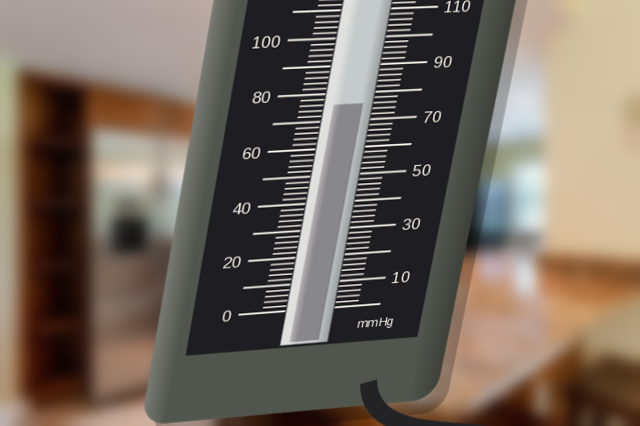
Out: 76
